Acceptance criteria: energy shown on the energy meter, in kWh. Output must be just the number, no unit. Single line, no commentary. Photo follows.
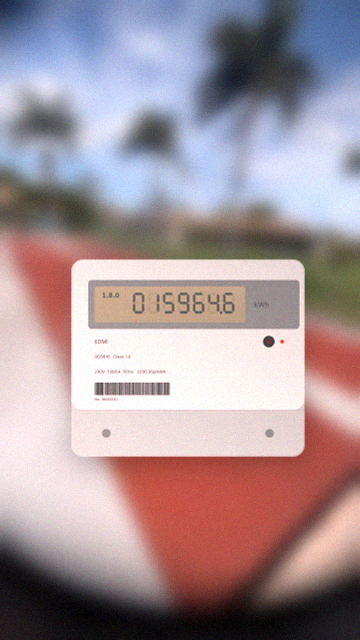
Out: 15964.6
